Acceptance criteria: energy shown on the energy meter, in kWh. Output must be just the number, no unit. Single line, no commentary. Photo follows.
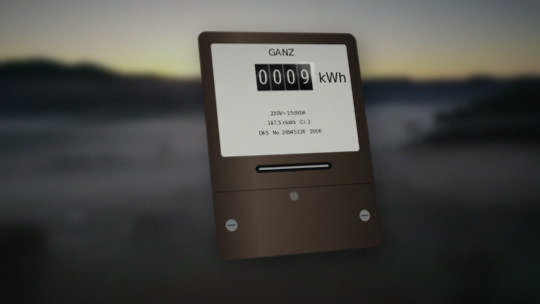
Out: 9
